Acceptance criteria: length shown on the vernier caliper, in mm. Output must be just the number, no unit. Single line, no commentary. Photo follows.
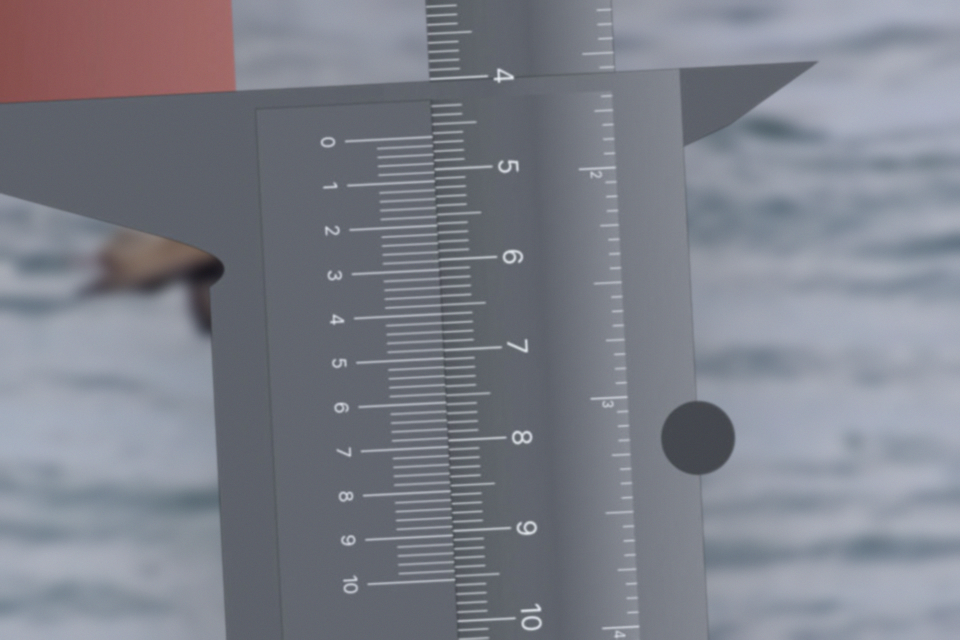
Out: 46.4
